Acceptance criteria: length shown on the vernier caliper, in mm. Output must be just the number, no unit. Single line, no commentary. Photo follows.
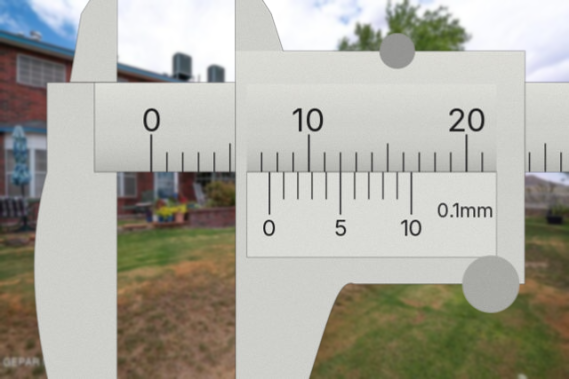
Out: 7.5
